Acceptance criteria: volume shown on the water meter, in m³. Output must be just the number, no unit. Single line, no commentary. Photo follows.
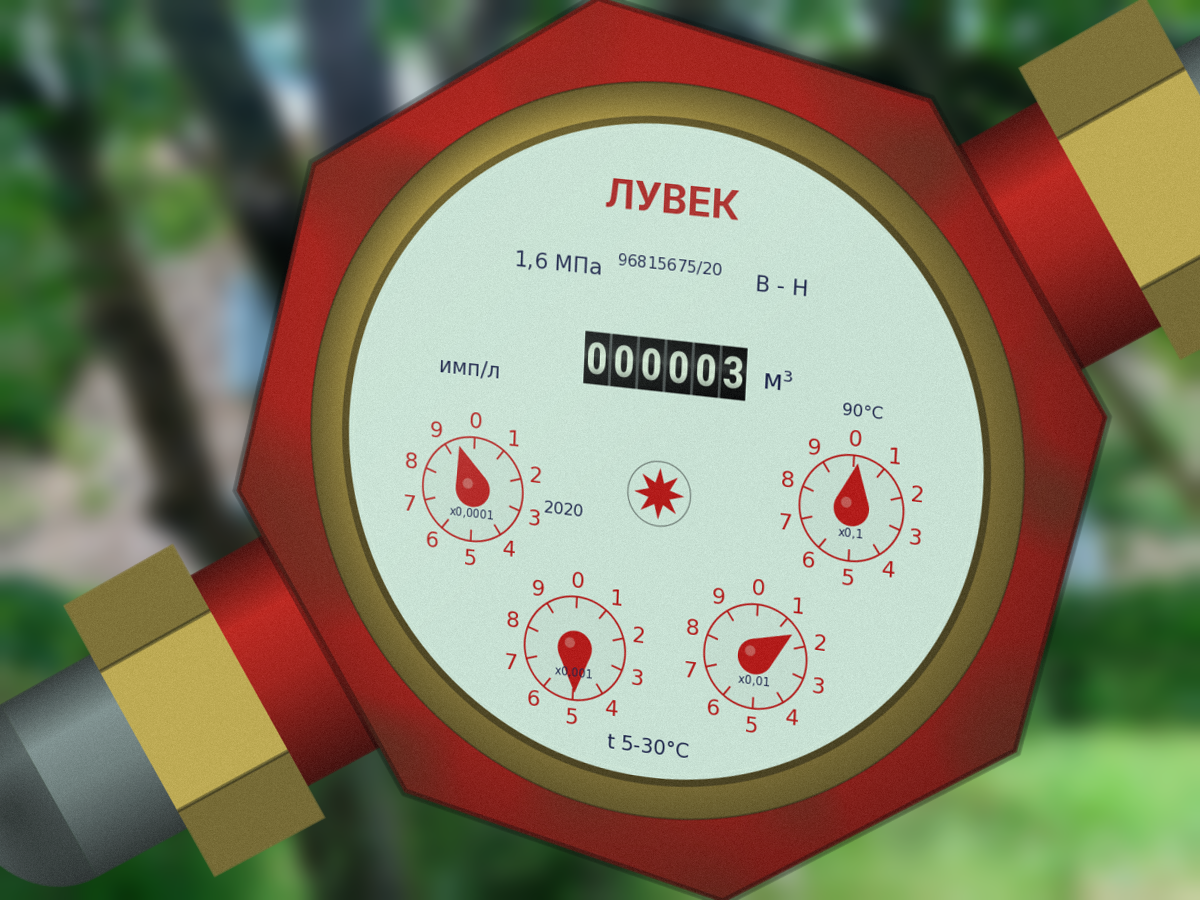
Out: 3.0149
